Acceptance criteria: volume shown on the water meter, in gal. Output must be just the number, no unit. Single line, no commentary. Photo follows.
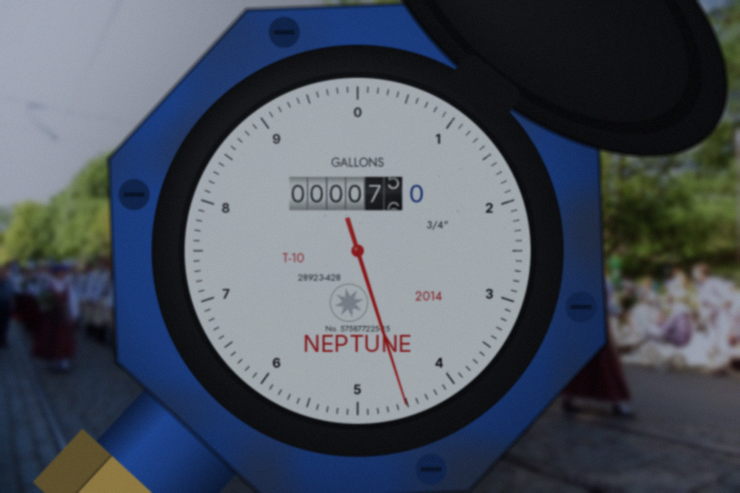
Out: 754.5
